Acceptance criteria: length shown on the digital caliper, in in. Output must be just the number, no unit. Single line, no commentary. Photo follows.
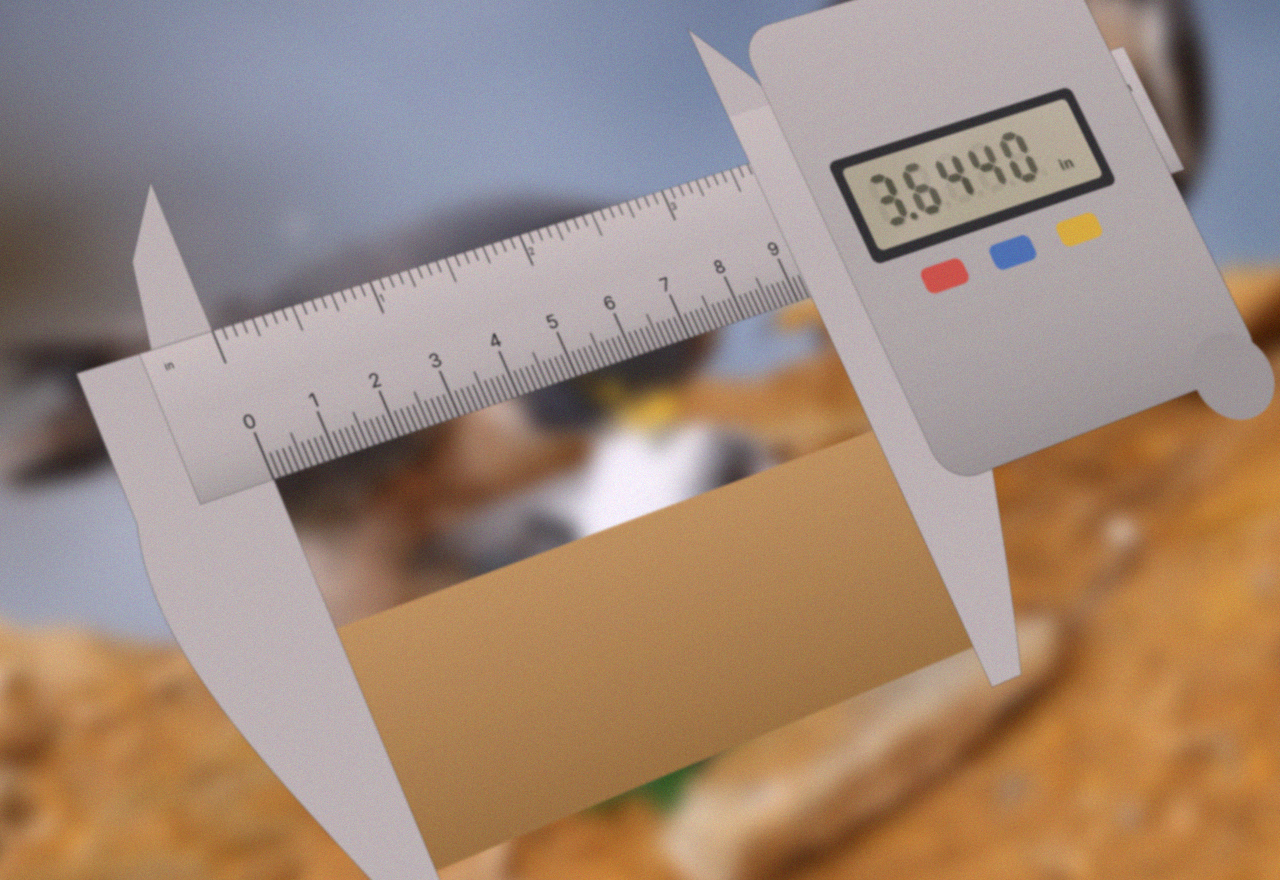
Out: 3.6440
